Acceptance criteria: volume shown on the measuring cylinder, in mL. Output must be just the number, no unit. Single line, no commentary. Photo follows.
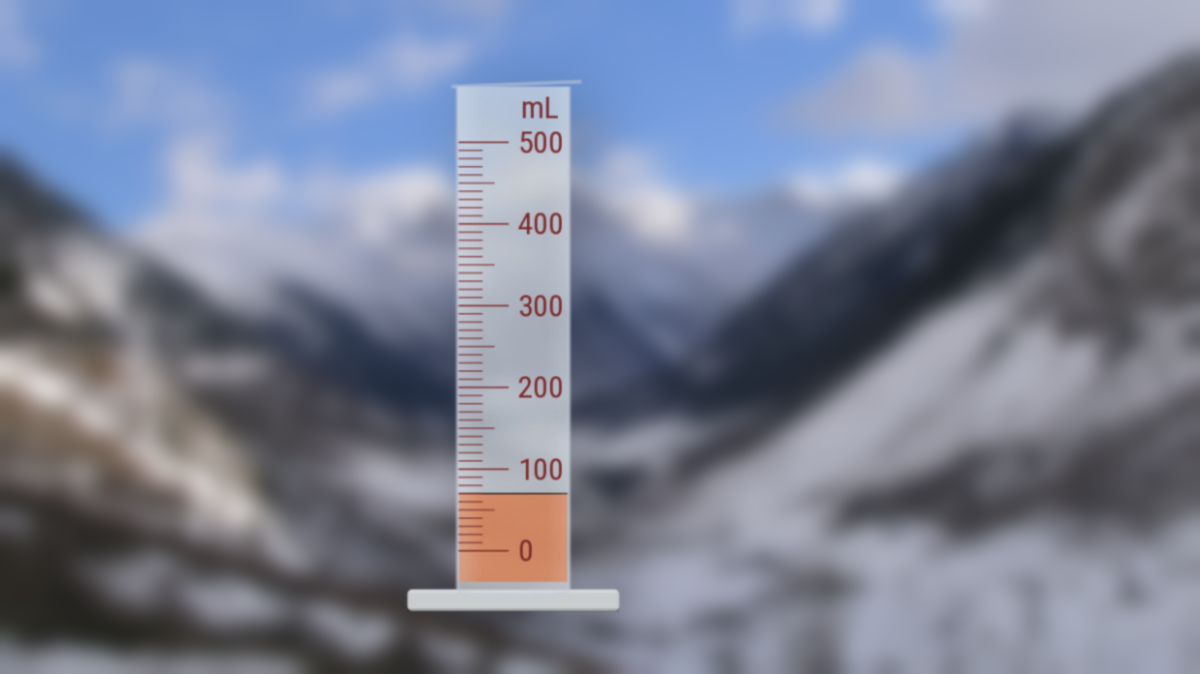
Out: 70
